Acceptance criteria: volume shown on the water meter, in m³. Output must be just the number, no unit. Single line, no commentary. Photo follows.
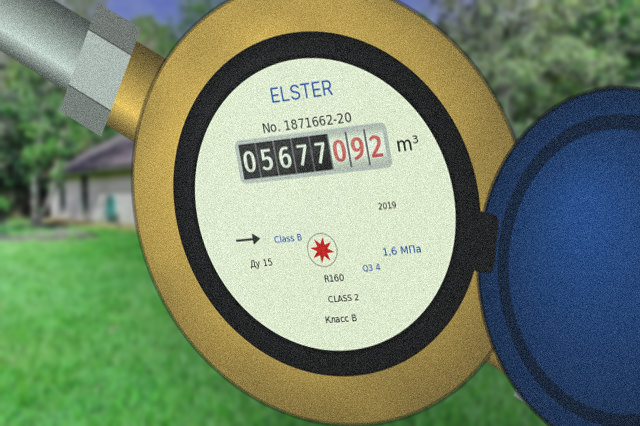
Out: 5677.092
